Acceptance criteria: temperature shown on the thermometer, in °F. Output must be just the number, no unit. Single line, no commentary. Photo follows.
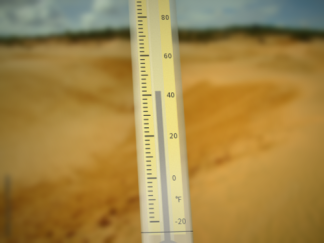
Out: 42
